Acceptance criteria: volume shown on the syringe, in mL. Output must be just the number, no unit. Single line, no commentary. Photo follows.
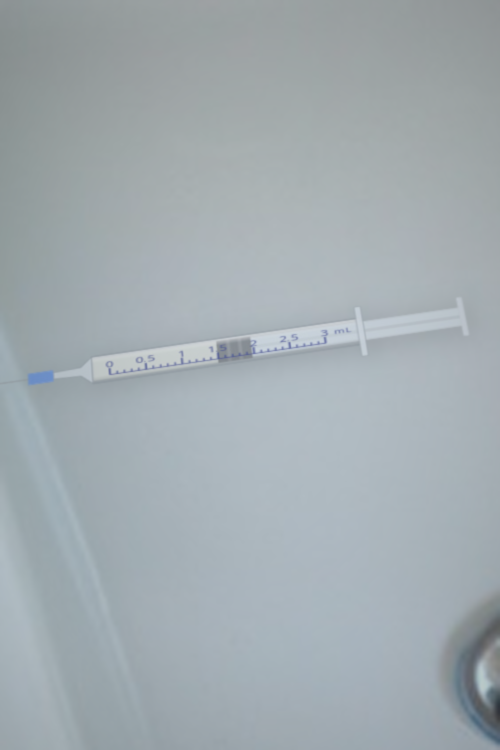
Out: 1.5
